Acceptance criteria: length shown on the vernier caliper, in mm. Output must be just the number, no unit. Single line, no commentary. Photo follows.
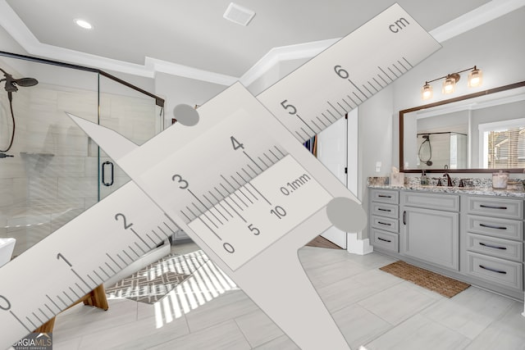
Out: 28.2
